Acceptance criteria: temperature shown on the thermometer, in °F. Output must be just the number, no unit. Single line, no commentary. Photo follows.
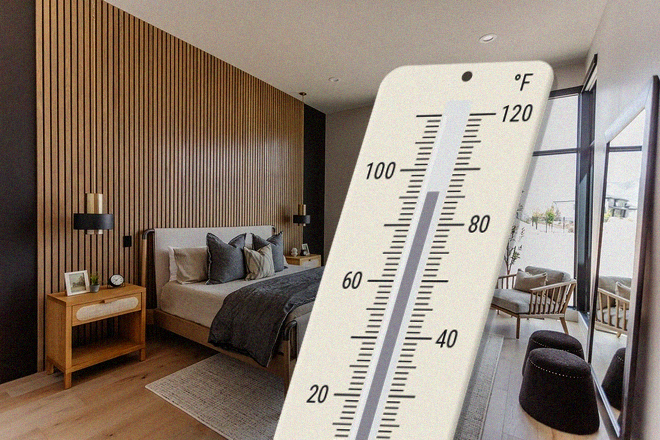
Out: 92
